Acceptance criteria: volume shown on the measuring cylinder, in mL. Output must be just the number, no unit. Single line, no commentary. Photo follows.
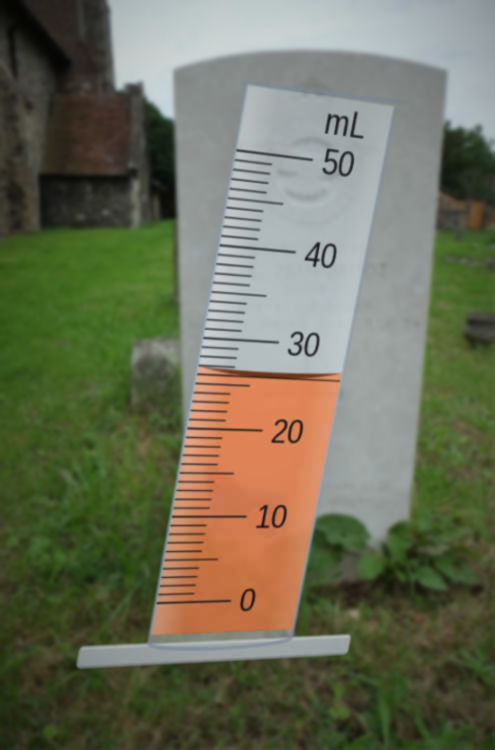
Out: 26
